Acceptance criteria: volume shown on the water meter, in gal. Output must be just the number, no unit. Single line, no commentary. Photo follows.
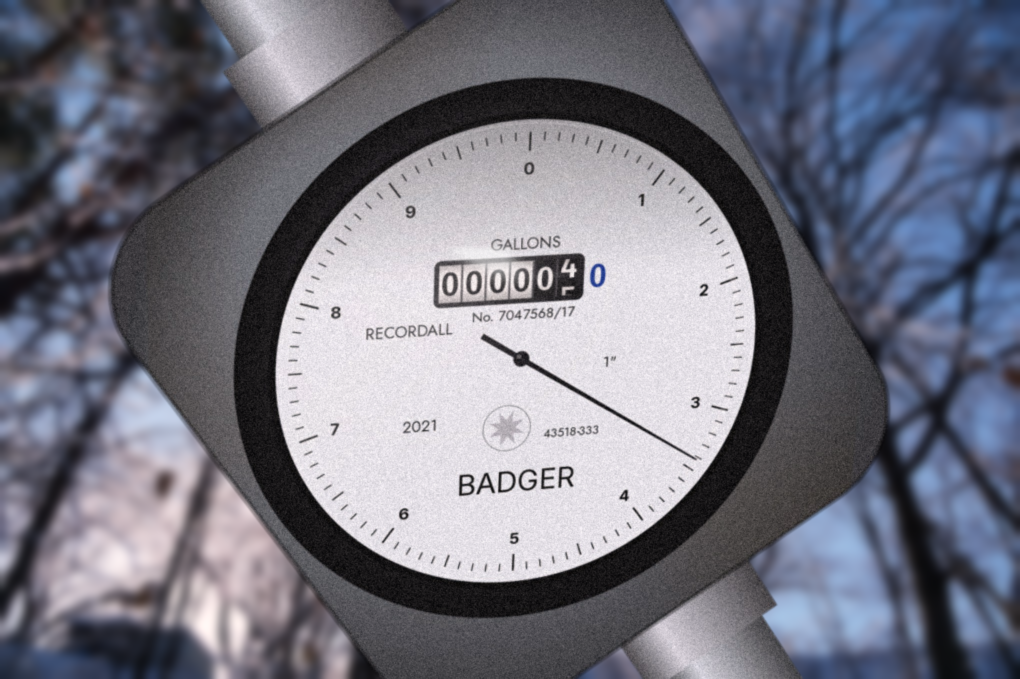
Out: 43.4
